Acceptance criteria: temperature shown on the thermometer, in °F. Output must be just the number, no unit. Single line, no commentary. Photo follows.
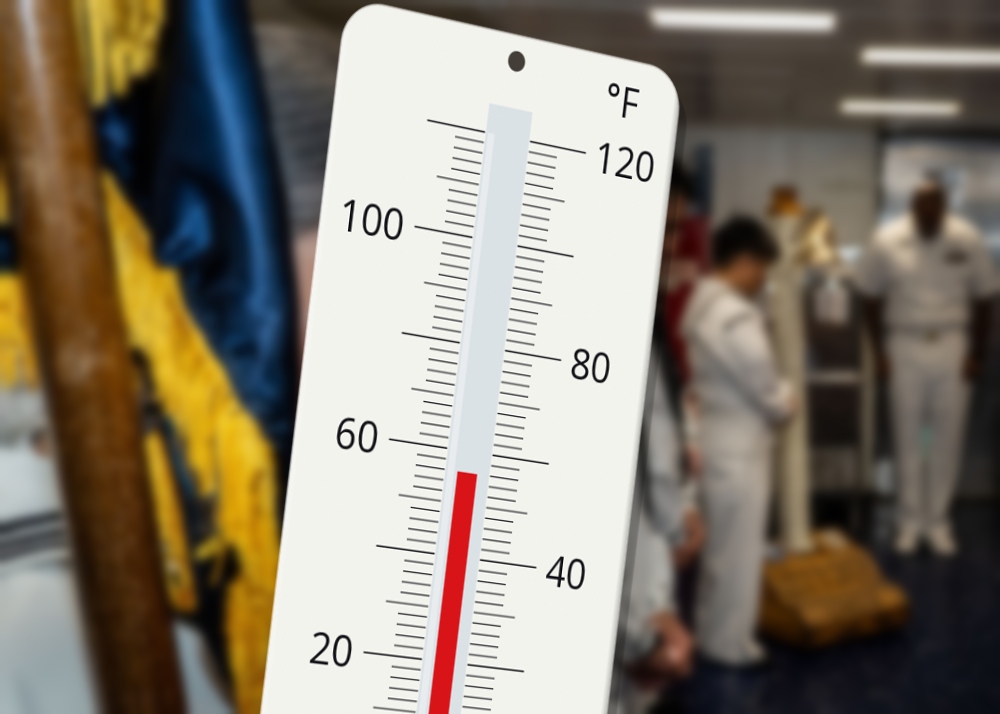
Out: 56
